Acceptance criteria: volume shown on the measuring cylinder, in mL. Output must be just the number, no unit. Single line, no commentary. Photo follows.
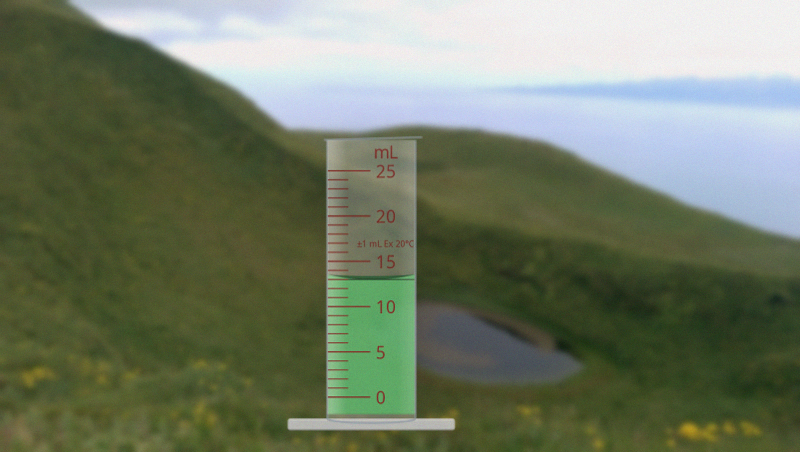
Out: 13
